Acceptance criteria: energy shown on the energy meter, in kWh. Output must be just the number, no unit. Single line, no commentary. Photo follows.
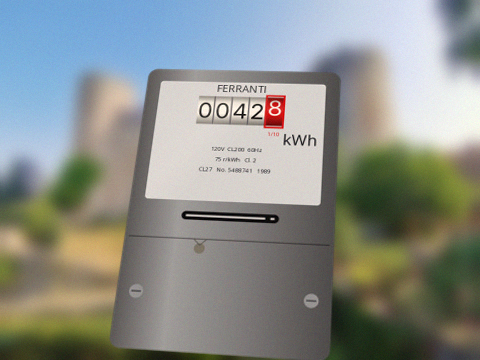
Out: 42.8
